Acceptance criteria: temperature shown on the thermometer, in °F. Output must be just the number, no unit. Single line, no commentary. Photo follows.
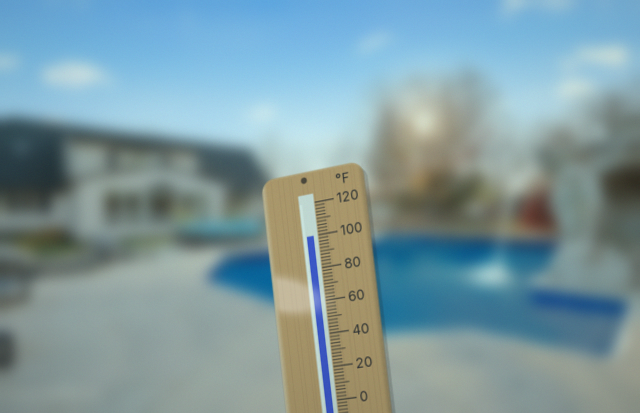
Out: 100
